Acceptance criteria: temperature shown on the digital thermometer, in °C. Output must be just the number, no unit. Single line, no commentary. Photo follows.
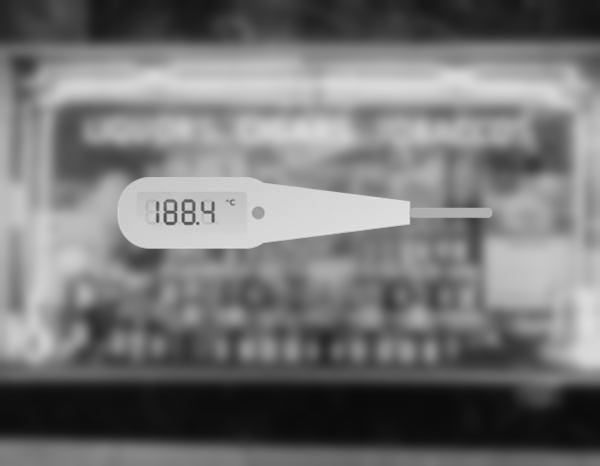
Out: 188.4
